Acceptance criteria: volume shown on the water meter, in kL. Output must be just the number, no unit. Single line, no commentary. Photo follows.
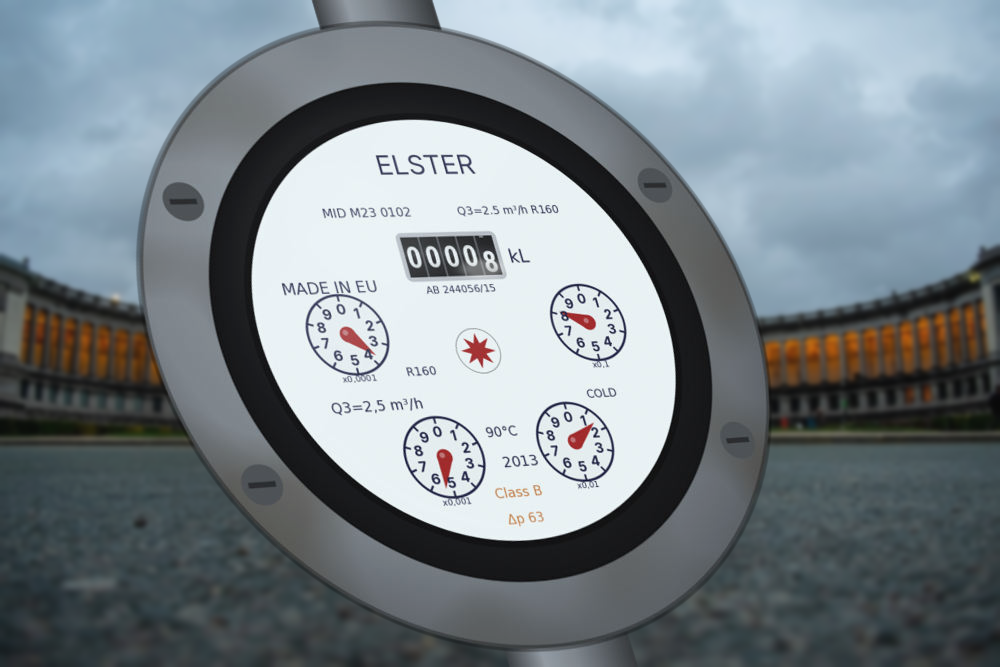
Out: 7.8153
